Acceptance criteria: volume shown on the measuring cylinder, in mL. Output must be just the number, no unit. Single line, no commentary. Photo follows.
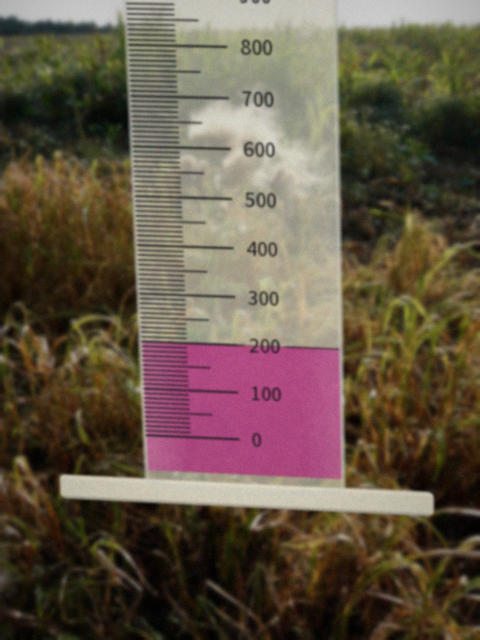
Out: 200
